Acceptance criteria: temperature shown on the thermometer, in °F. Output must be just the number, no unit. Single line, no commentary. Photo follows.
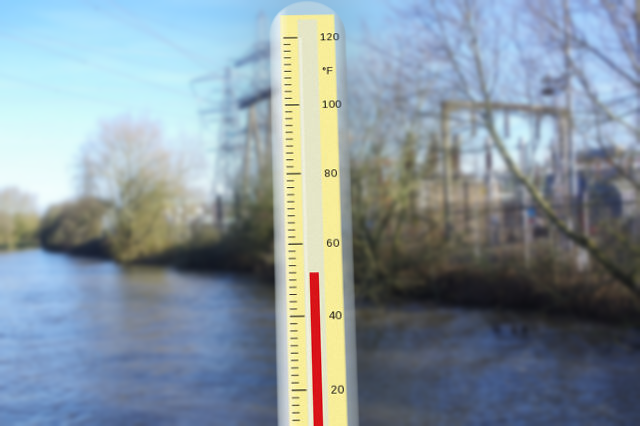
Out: 52
